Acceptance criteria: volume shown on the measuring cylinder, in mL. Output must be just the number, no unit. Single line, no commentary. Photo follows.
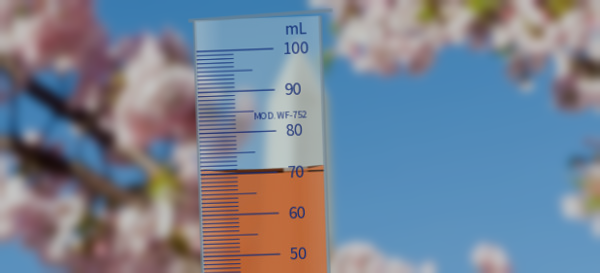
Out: 70
